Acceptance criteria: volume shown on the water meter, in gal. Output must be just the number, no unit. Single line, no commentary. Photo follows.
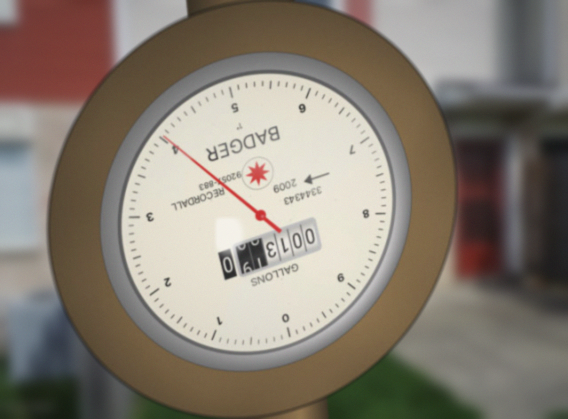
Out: 13194.0
